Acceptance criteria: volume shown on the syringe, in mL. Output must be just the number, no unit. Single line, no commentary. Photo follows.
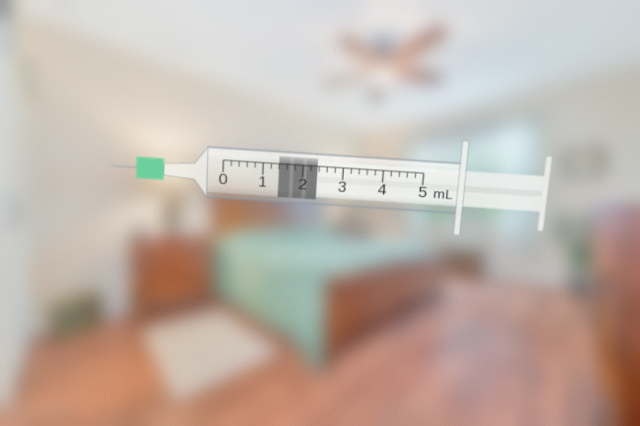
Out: 1.4
